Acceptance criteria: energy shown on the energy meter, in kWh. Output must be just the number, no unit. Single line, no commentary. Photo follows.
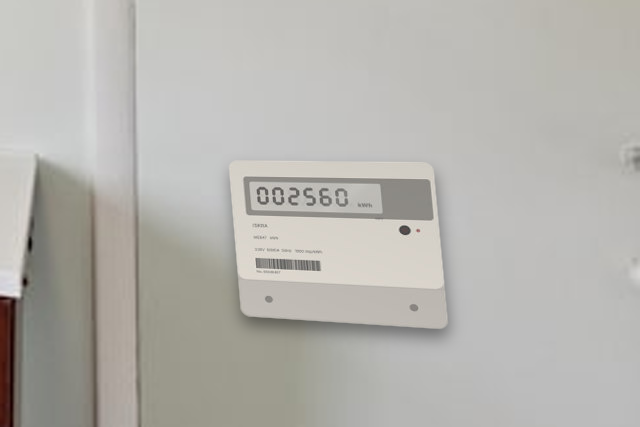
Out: 2560
